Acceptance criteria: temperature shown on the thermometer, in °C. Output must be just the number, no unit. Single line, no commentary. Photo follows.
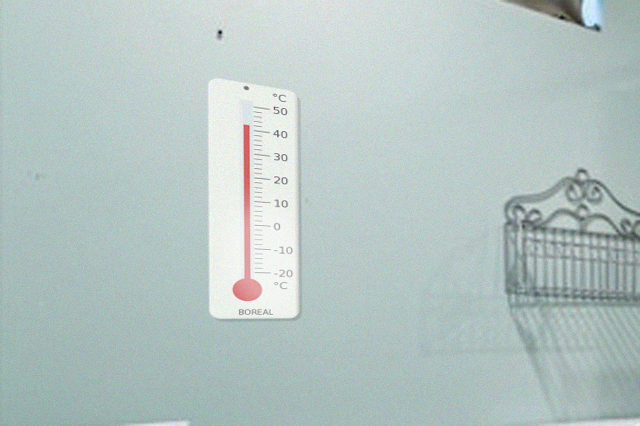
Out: 42
